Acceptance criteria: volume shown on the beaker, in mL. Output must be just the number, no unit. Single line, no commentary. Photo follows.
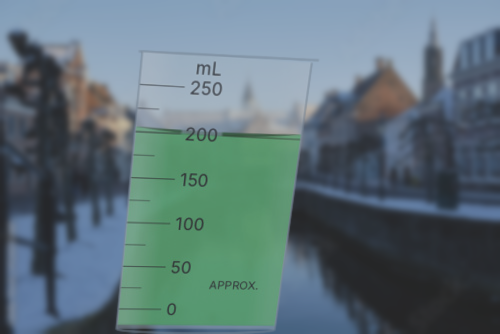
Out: 200
